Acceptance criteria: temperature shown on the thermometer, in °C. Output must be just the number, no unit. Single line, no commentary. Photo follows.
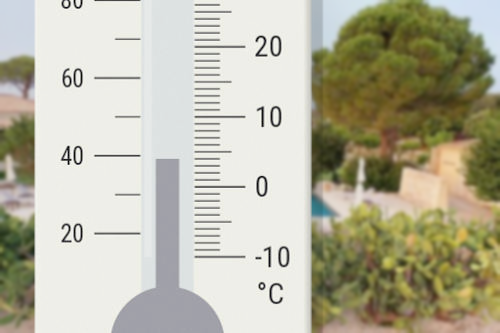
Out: 4
